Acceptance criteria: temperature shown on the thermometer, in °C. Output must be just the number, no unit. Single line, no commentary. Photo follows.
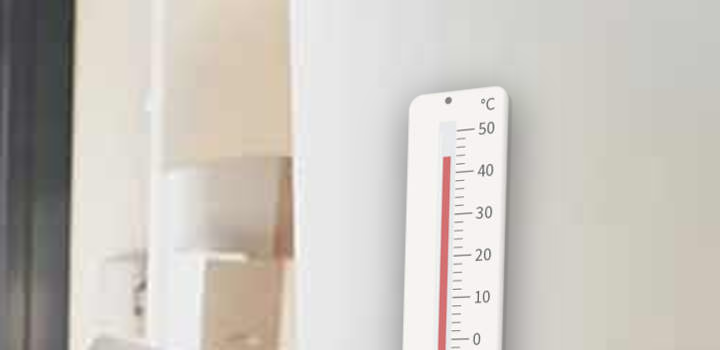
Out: 44
